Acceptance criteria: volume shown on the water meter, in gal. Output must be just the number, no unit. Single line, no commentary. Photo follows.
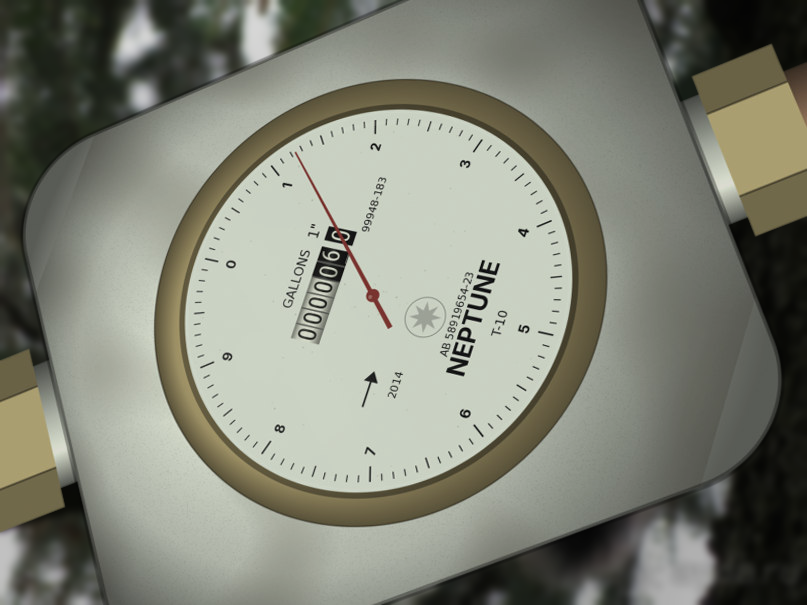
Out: 61.2
